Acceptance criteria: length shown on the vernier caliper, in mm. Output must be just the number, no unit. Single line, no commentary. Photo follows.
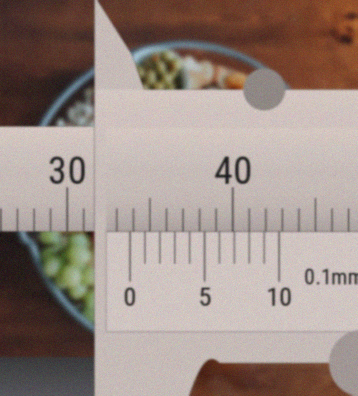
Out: 33.8
